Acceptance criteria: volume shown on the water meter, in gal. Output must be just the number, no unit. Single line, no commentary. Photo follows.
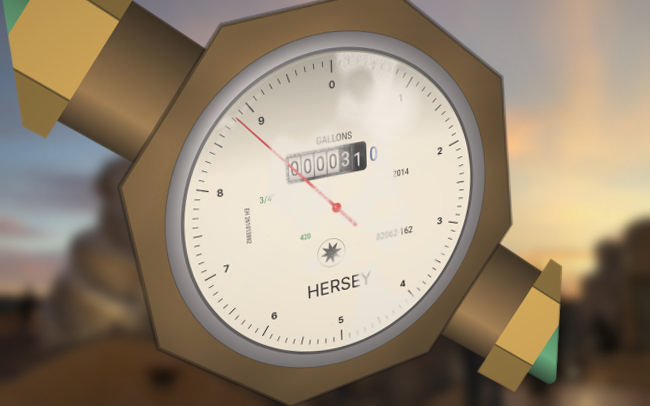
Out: 308.8
